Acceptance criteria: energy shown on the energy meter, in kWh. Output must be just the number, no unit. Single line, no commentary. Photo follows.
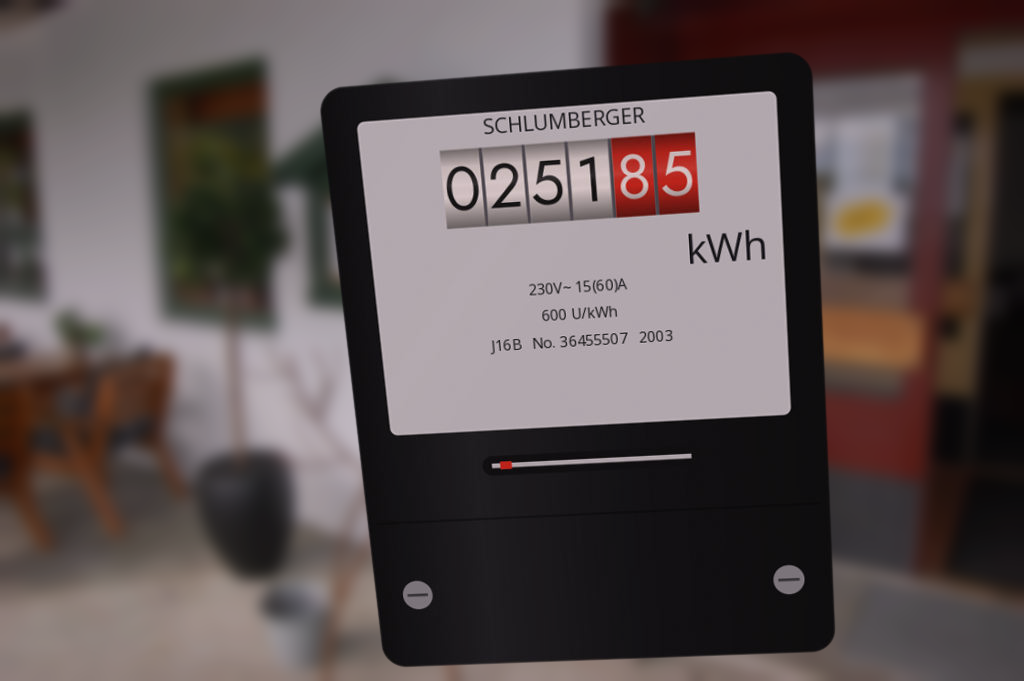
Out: 251.85
